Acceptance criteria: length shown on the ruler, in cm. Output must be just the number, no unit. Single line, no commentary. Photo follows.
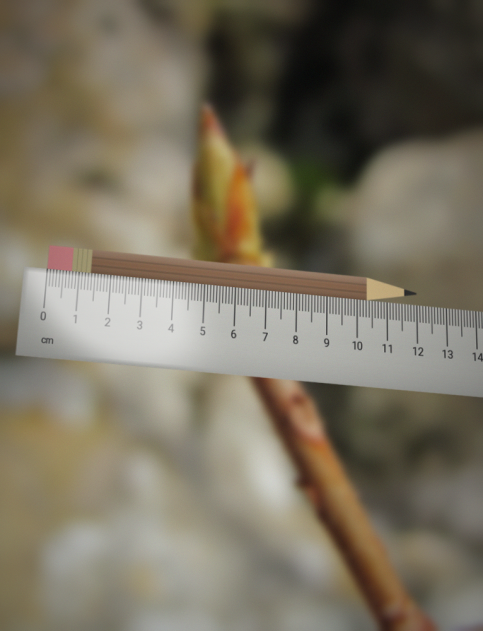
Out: 12
